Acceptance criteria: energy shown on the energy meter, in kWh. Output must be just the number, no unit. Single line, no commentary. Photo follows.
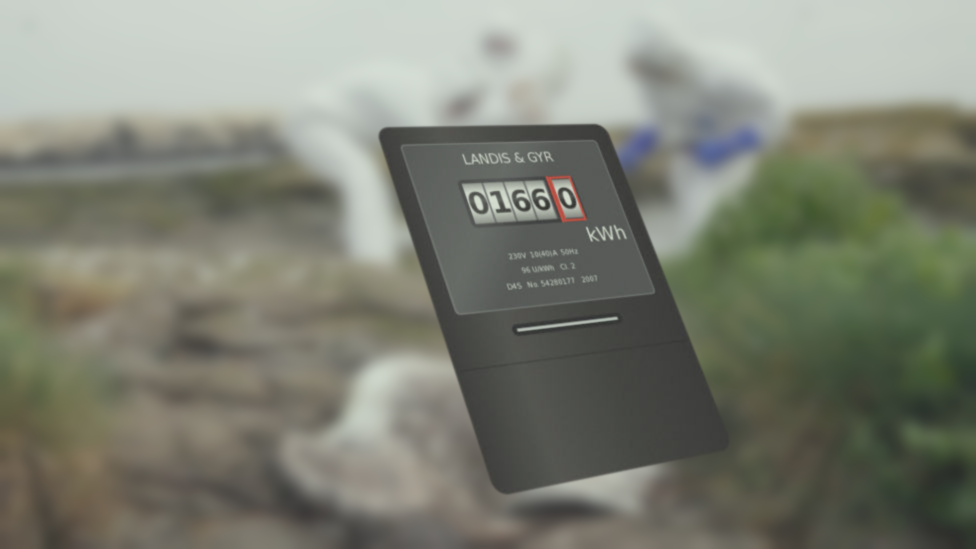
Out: 166.0
